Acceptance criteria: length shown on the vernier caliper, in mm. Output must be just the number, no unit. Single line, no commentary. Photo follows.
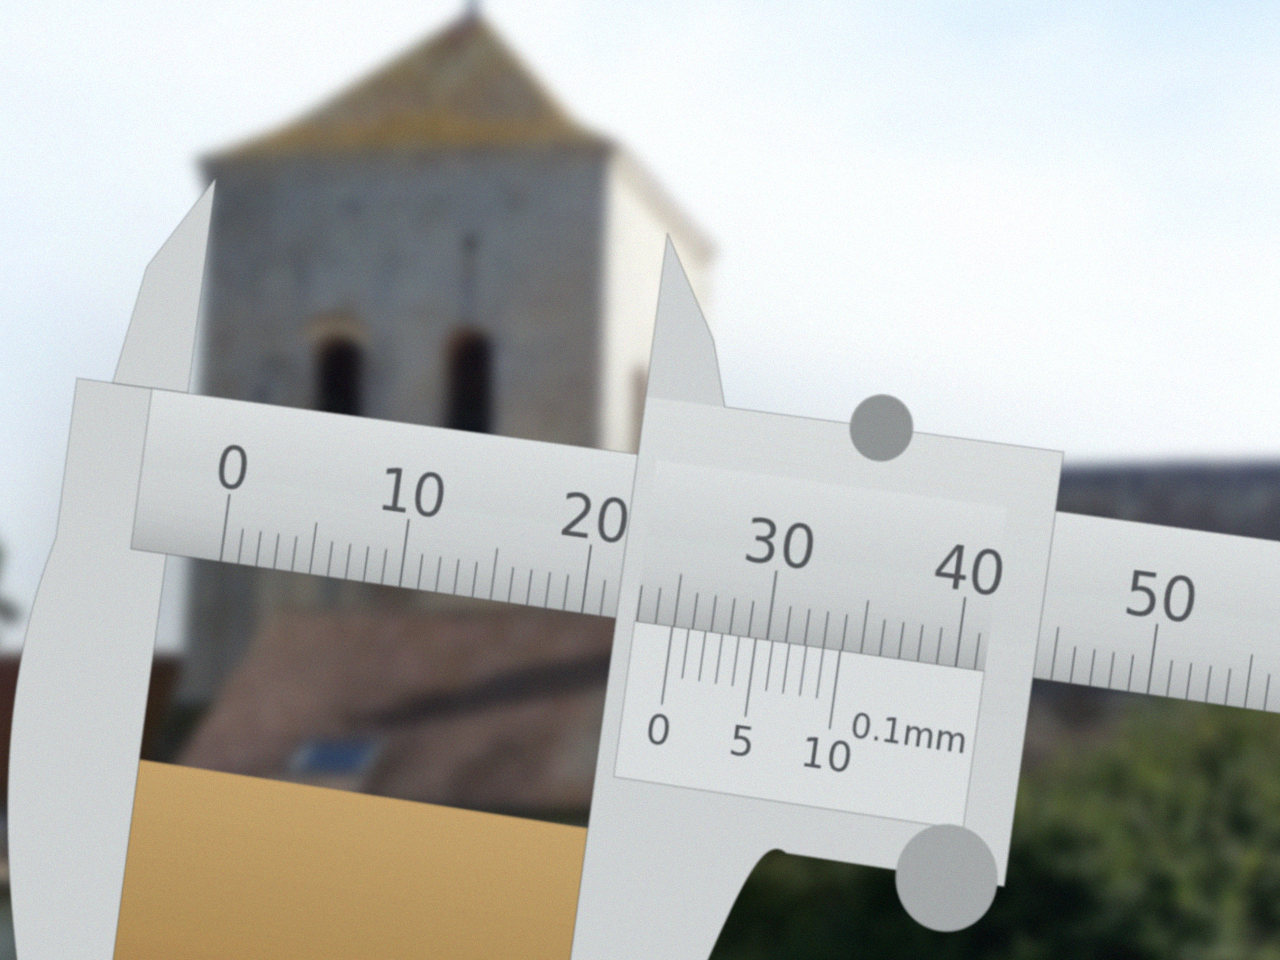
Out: 24.9
